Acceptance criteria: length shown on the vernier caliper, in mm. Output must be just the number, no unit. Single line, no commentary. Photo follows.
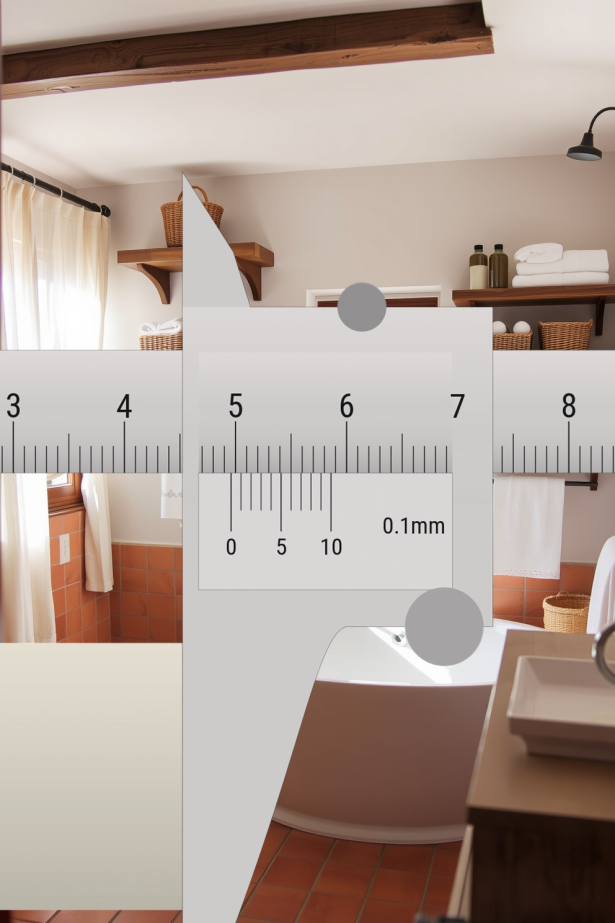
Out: 49.6
